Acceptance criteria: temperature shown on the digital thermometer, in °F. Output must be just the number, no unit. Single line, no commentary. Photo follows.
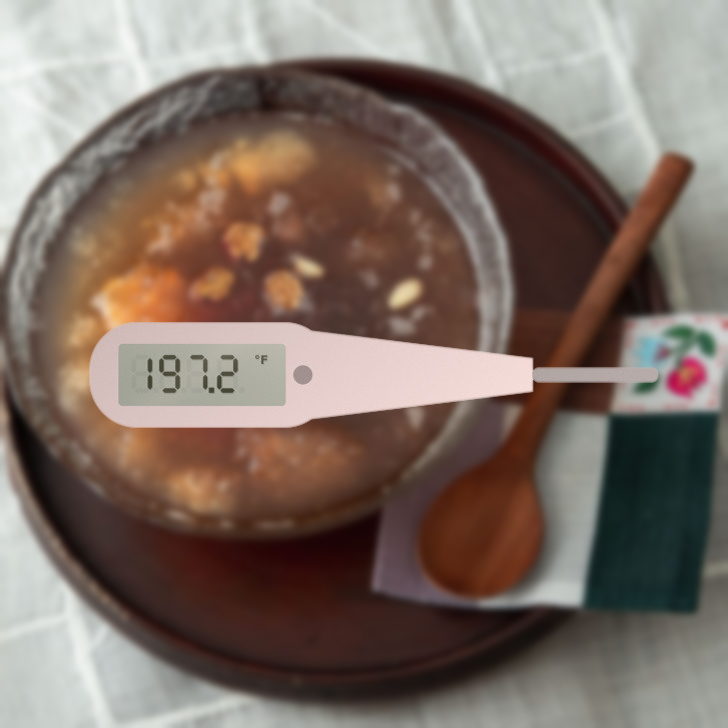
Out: 197.2
